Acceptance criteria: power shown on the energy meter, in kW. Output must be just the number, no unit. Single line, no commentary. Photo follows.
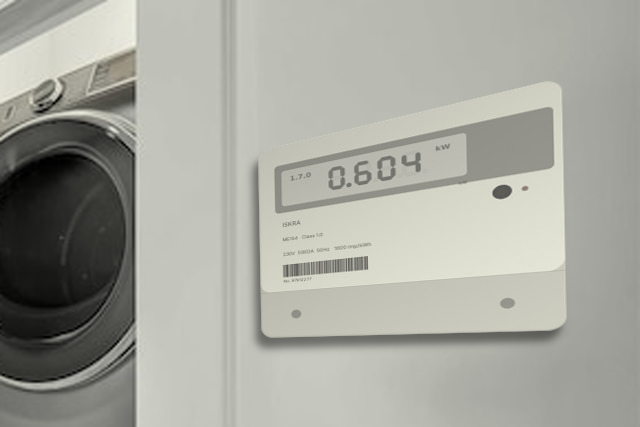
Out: 0.604
